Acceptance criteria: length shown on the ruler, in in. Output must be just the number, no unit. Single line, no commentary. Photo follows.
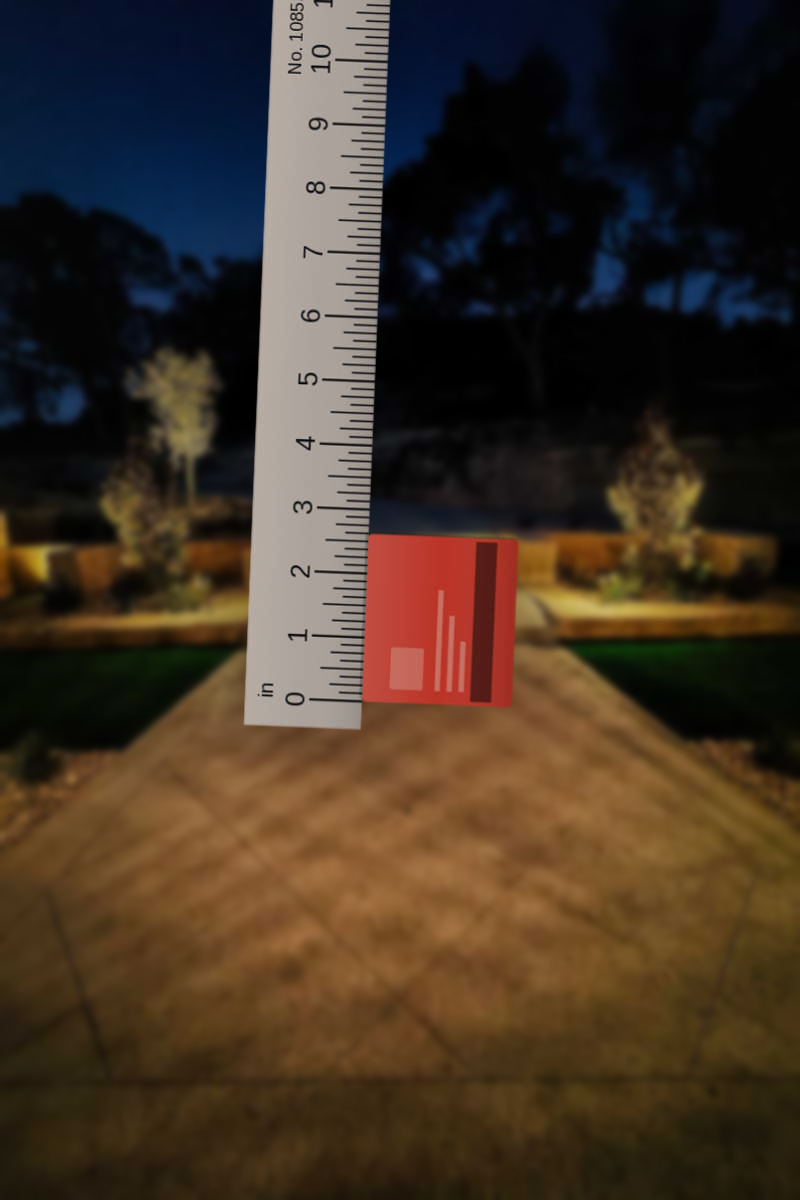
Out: 2.625
